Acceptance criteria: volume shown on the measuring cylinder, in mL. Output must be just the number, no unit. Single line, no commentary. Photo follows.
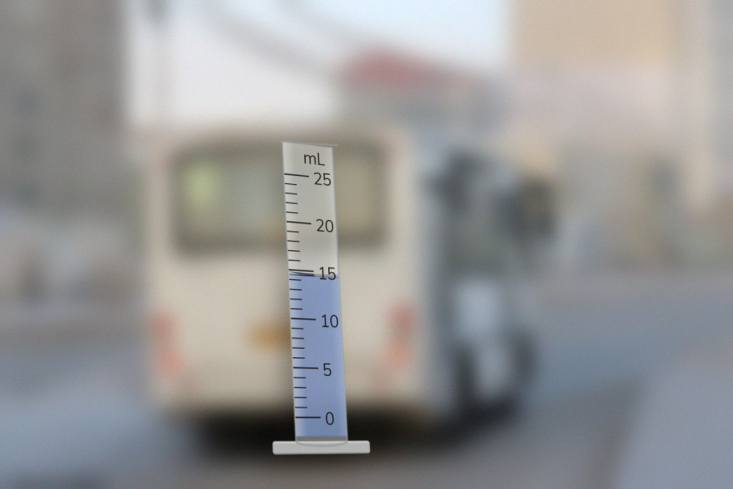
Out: 14.5
